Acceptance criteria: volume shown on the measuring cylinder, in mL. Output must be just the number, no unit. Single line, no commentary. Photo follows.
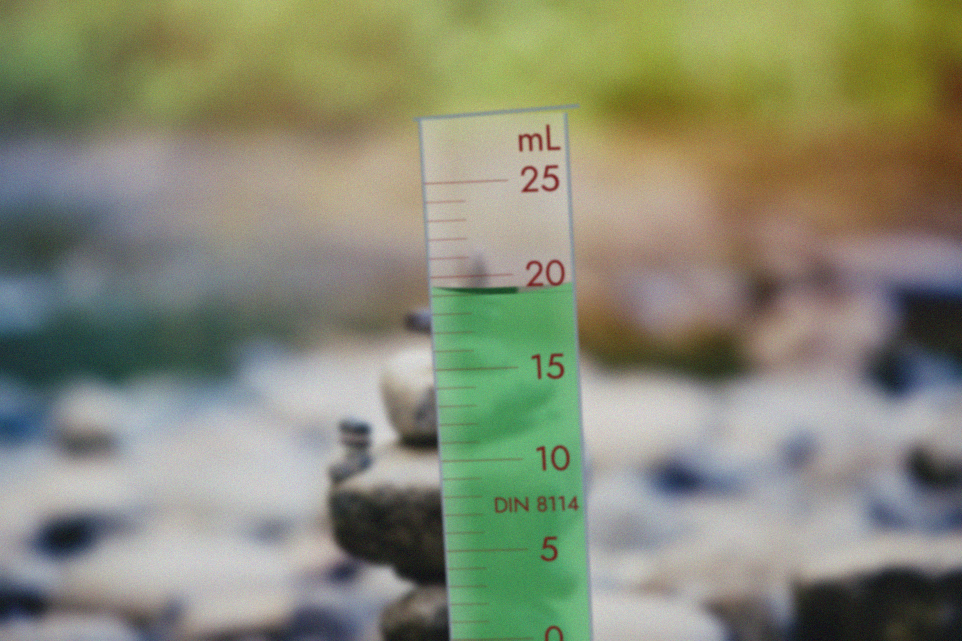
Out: 19
